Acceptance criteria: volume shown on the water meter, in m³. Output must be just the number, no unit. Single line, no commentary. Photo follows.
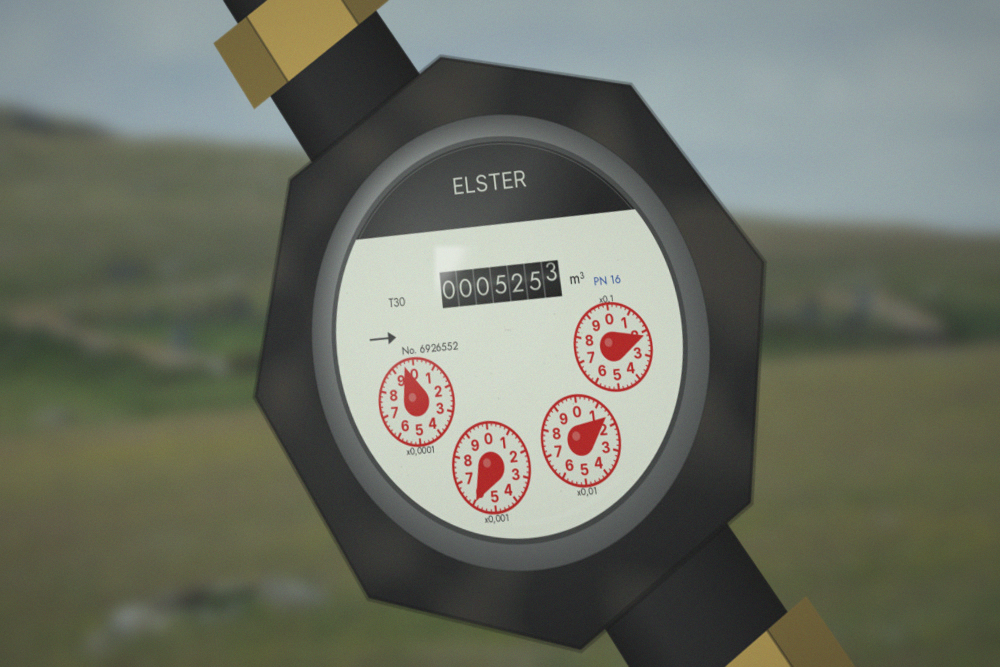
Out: 5253.2159
